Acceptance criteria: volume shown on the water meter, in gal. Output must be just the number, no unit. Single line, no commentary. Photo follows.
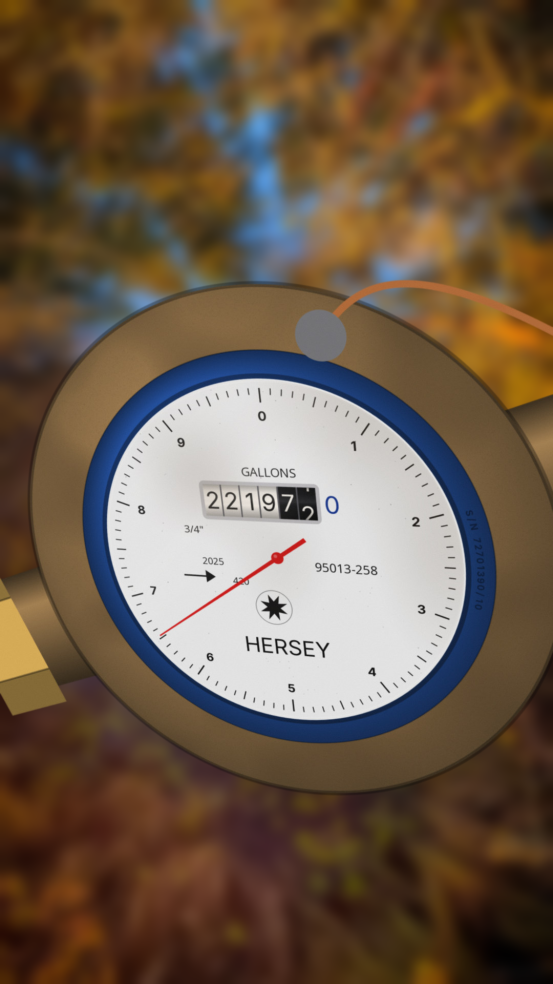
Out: 2219716.5
